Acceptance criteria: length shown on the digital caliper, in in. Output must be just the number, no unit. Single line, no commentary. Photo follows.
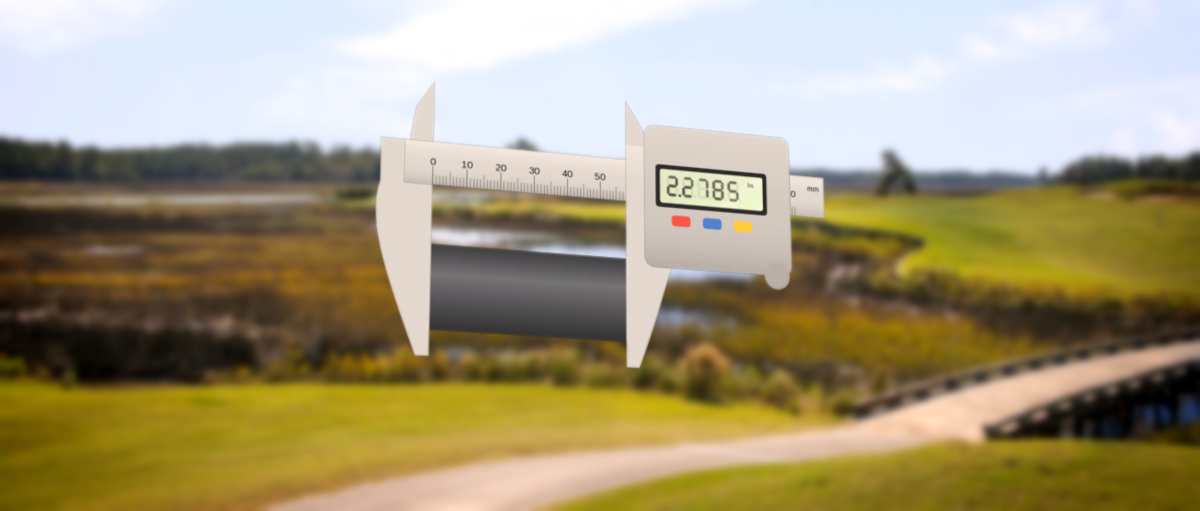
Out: 2.2785
